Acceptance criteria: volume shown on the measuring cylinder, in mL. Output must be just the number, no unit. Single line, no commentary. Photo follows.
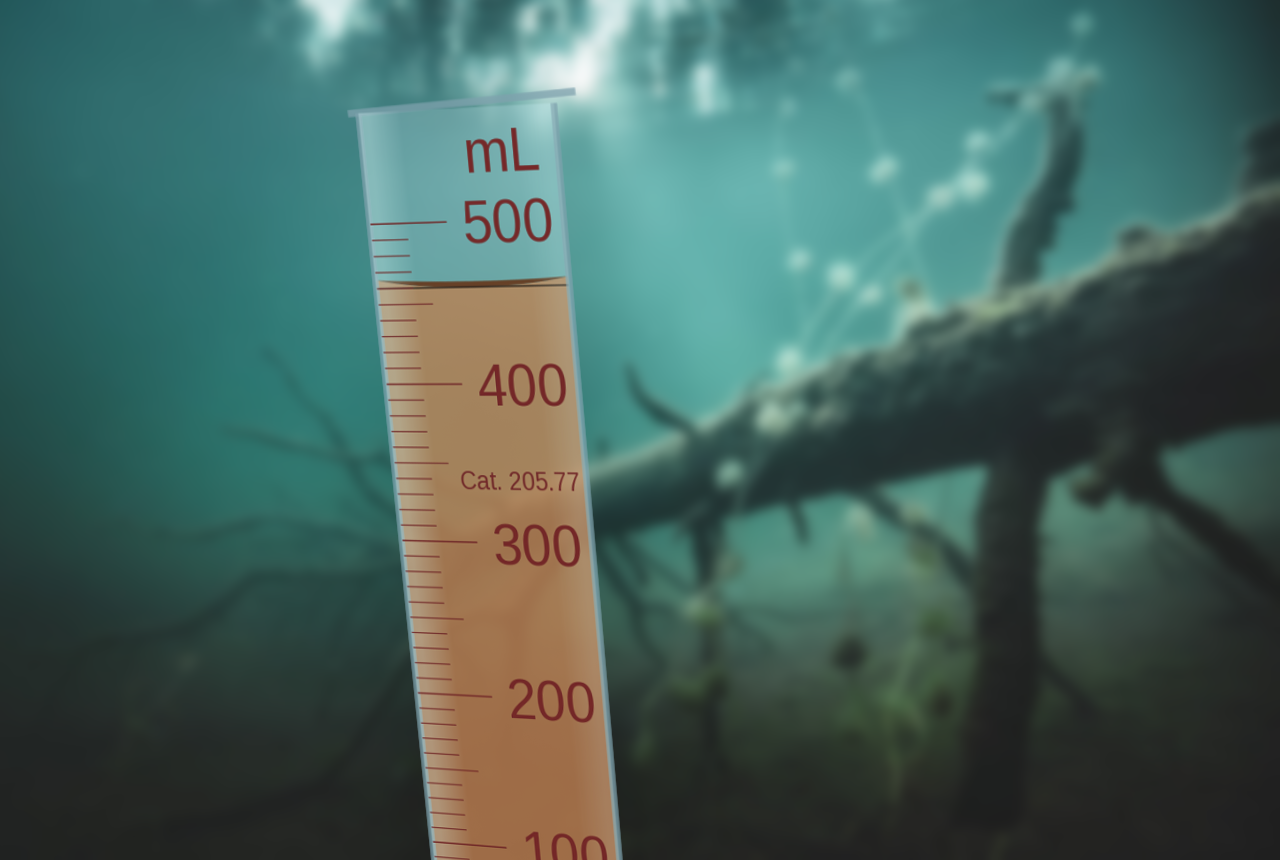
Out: 460
